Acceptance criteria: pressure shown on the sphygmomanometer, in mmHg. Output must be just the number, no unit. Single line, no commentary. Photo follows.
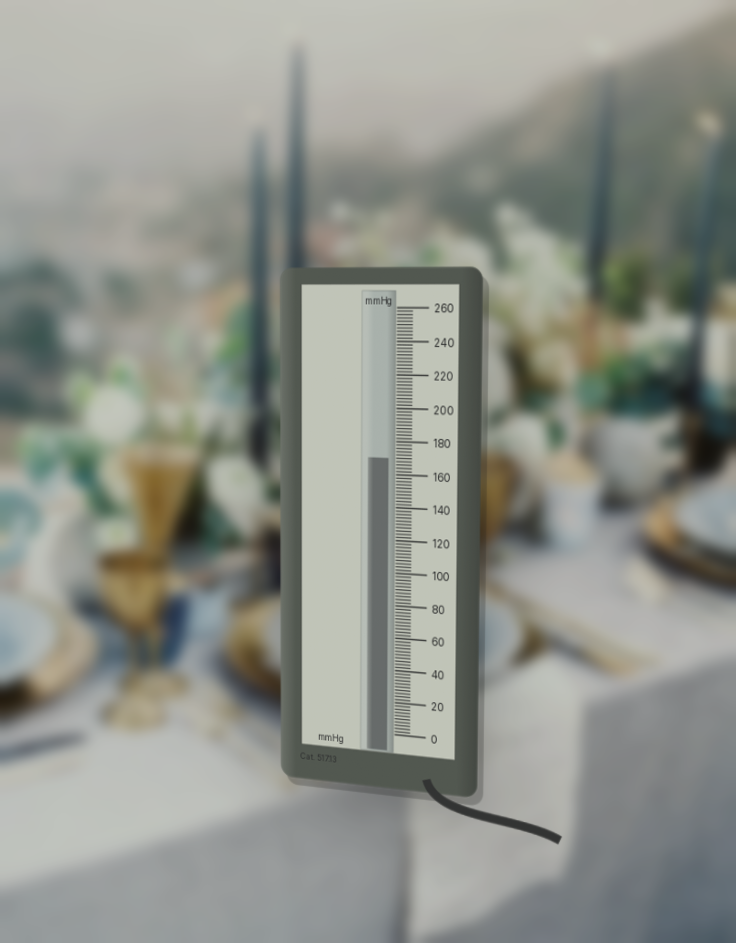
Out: 170
